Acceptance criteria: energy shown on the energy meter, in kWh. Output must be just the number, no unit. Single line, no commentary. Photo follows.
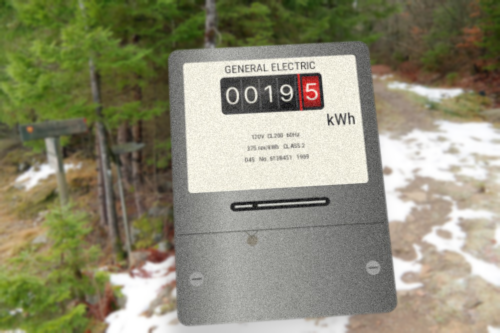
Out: 19.5
